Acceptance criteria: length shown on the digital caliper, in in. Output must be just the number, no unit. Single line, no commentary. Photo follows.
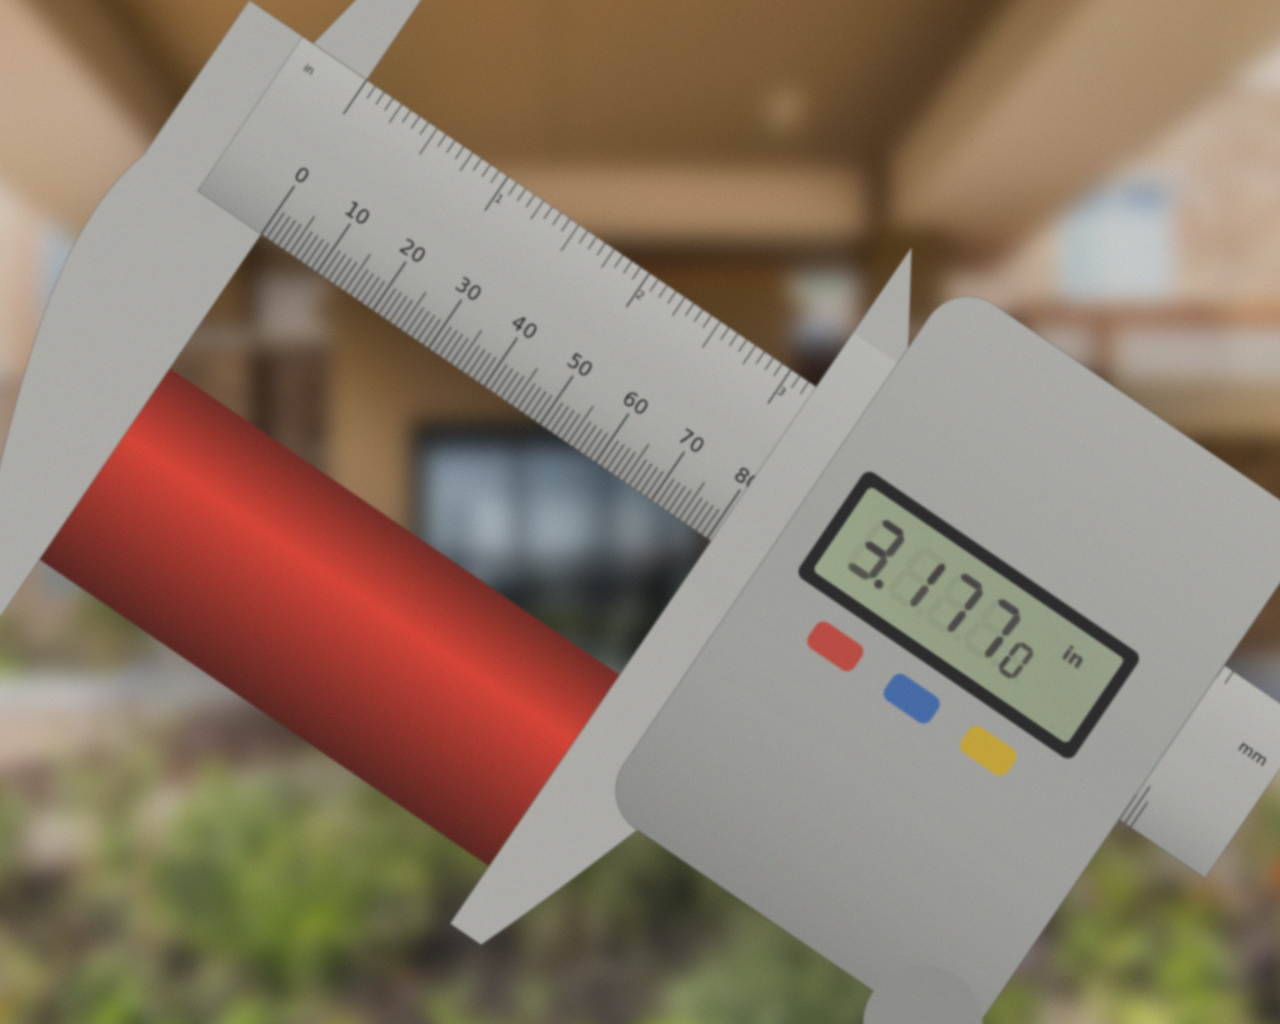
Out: 3.1770
